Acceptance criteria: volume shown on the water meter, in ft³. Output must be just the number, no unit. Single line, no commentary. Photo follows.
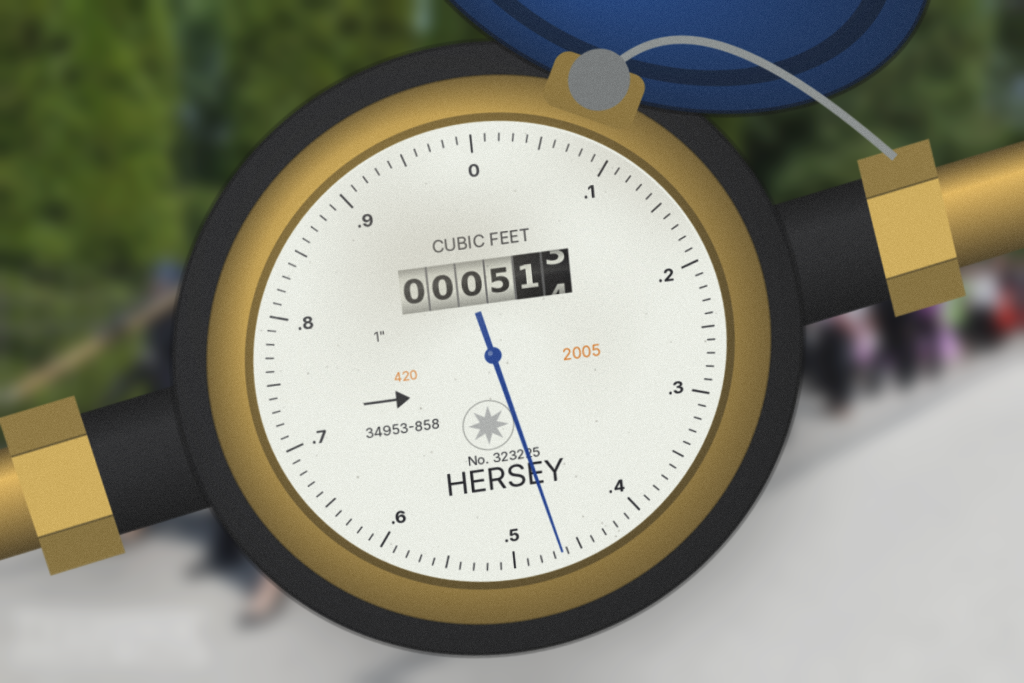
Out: 513.46
